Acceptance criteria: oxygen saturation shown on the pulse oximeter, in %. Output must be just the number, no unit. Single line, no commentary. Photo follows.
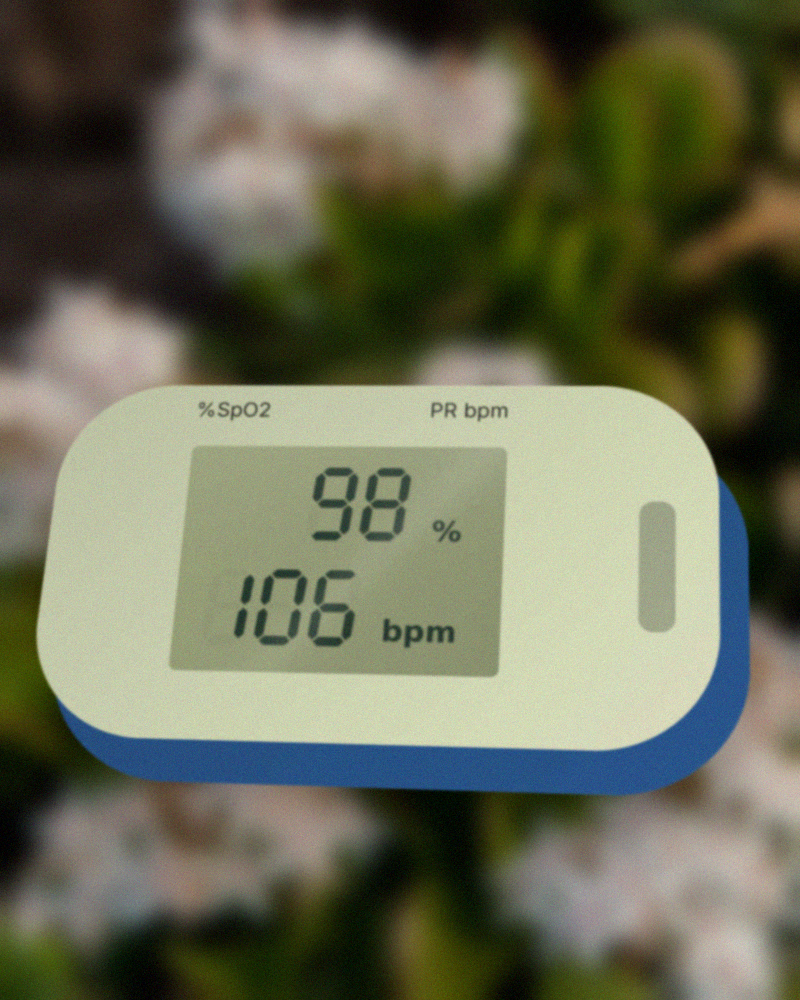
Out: 98
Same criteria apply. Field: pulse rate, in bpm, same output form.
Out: 106
